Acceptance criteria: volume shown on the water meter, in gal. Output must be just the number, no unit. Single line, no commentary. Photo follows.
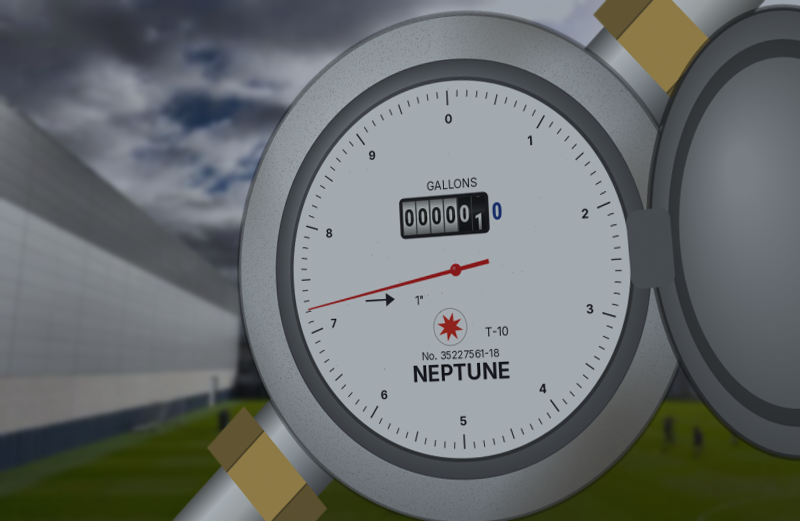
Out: 7.2
